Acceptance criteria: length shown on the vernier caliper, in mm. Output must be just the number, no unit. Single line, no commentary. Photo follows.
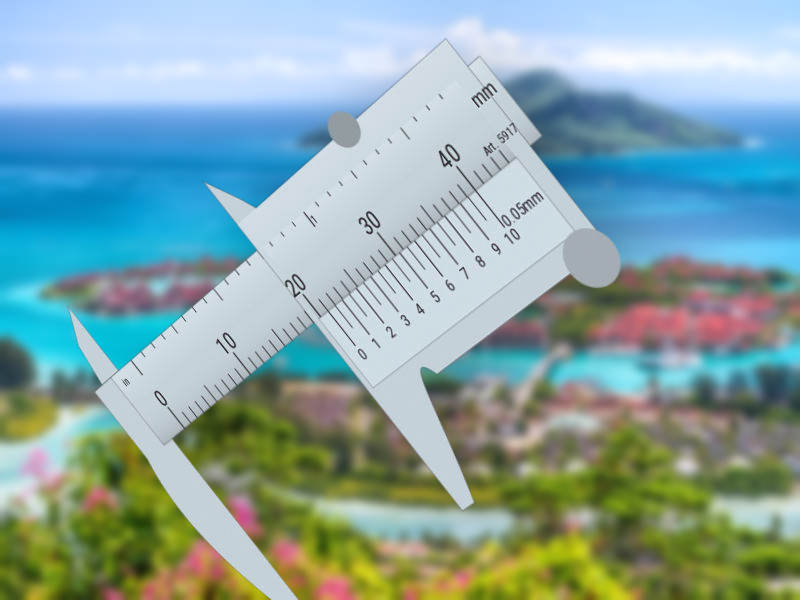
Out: 21.0
